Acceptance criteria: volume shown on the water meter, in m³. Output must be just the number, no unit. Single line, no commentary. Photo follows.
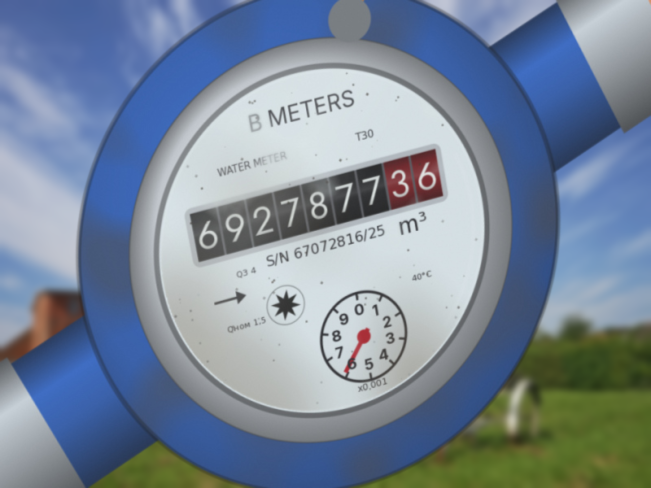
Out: 6927877.366
